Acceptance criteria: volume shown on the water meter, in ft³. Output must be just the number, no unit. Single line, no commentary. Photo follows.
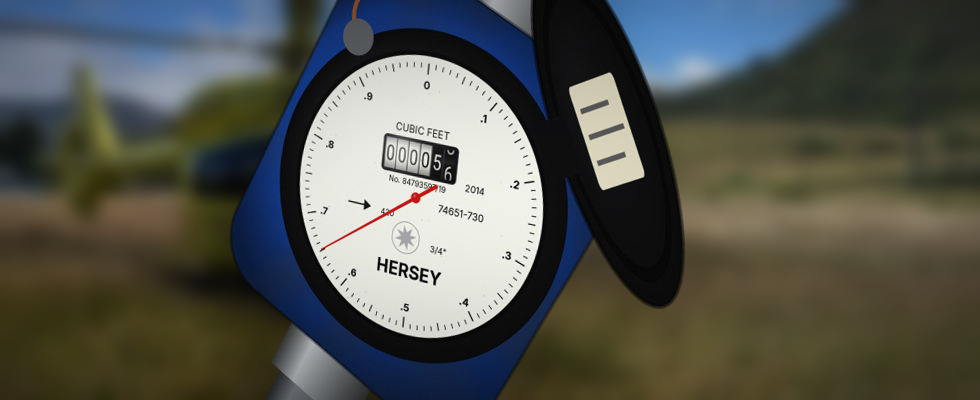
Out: 55.65
